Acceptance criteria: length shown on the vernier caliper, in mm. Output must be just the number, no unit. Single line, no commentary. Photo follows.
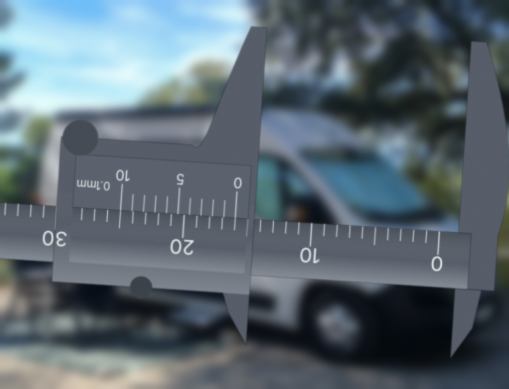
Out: 16.0
